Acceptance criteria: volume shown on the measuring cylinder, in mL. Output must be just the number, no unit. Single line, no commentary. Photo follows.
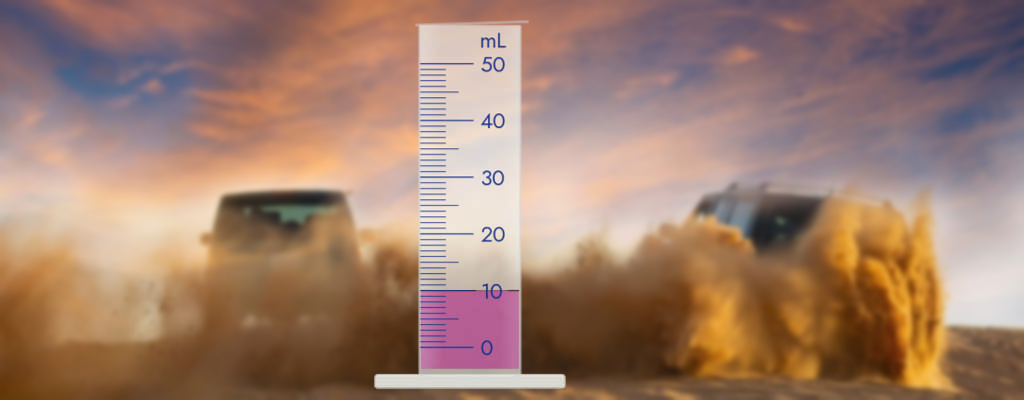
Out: 10
